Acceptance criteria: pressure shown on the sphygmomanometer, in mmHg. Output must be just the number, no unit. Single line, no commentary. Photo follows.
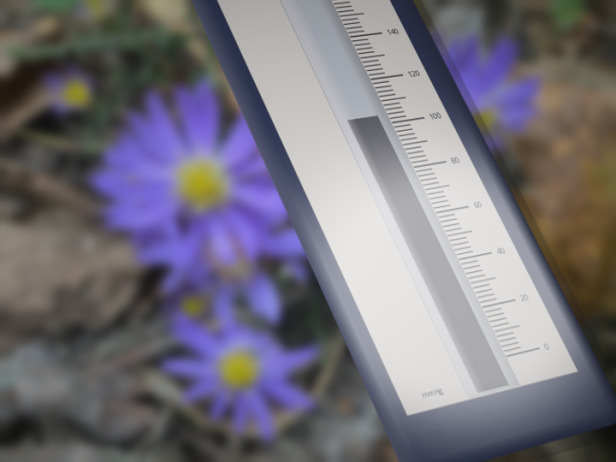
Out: 104
